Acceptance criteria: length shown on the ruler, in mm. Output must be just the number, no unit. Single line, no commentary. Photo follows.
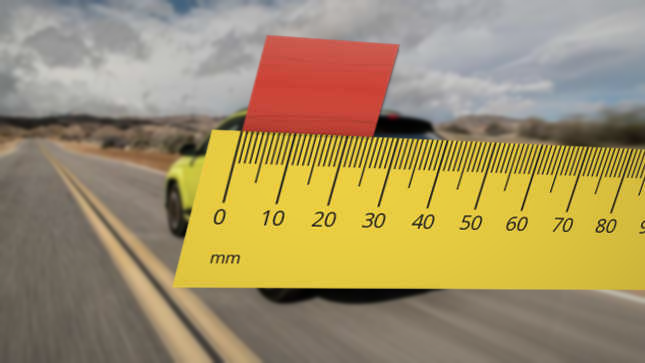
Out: 25
